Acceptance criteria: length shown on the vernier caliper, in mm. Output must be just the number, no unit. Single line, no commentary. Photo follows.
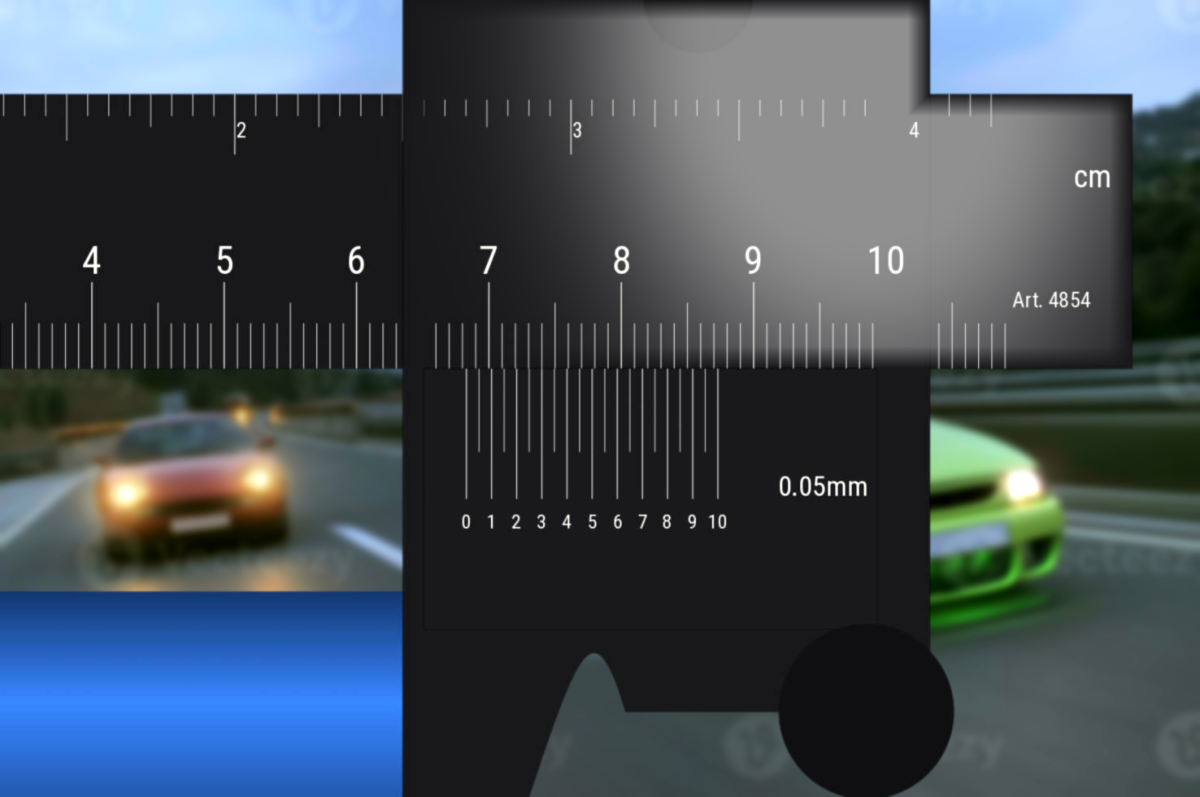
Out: 68.3
